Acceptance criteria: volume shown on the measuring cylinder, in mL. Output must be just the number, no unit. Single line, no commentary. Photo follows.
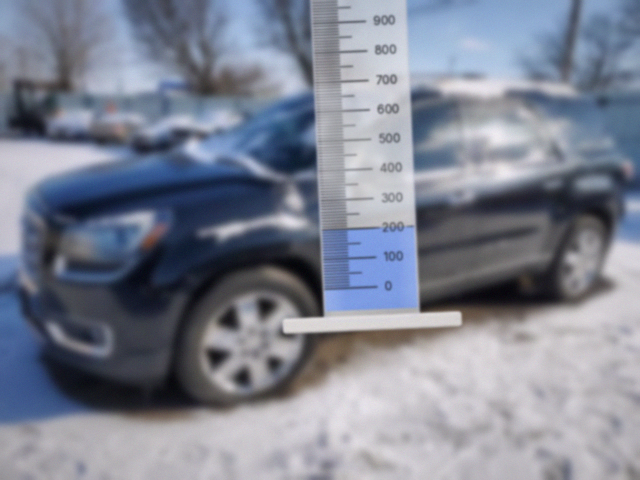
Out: 200
